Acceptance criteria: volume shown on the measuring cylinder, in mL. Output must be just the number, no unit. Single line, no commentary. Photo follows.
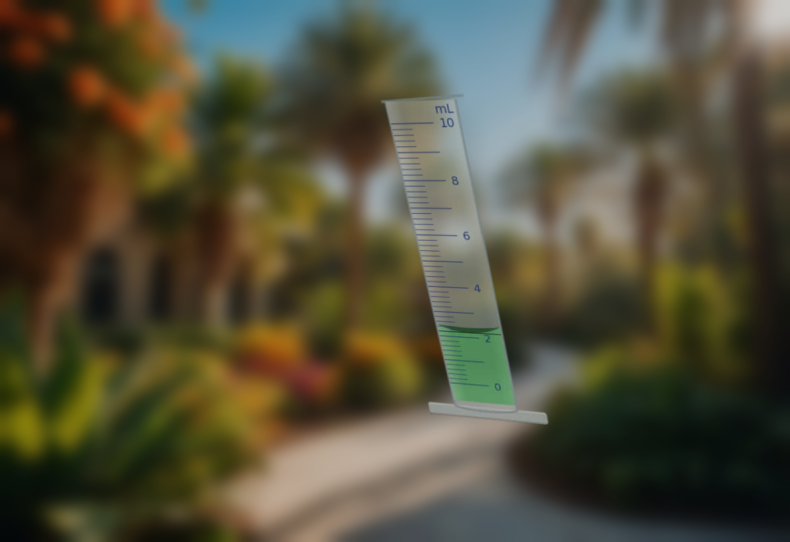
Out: 2.2
